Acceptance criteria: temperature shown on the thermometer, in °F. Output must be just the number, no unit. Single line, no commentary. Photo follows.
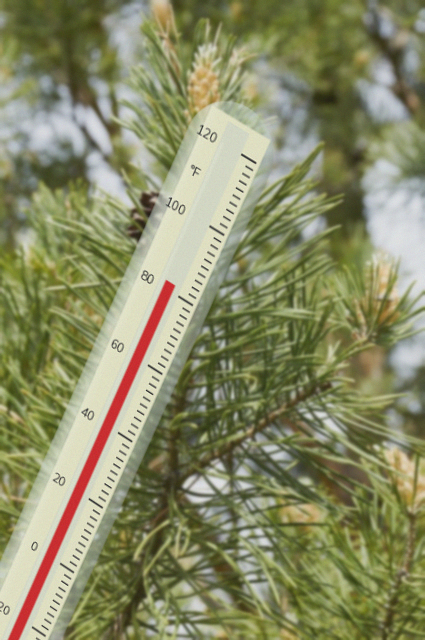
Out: 82
